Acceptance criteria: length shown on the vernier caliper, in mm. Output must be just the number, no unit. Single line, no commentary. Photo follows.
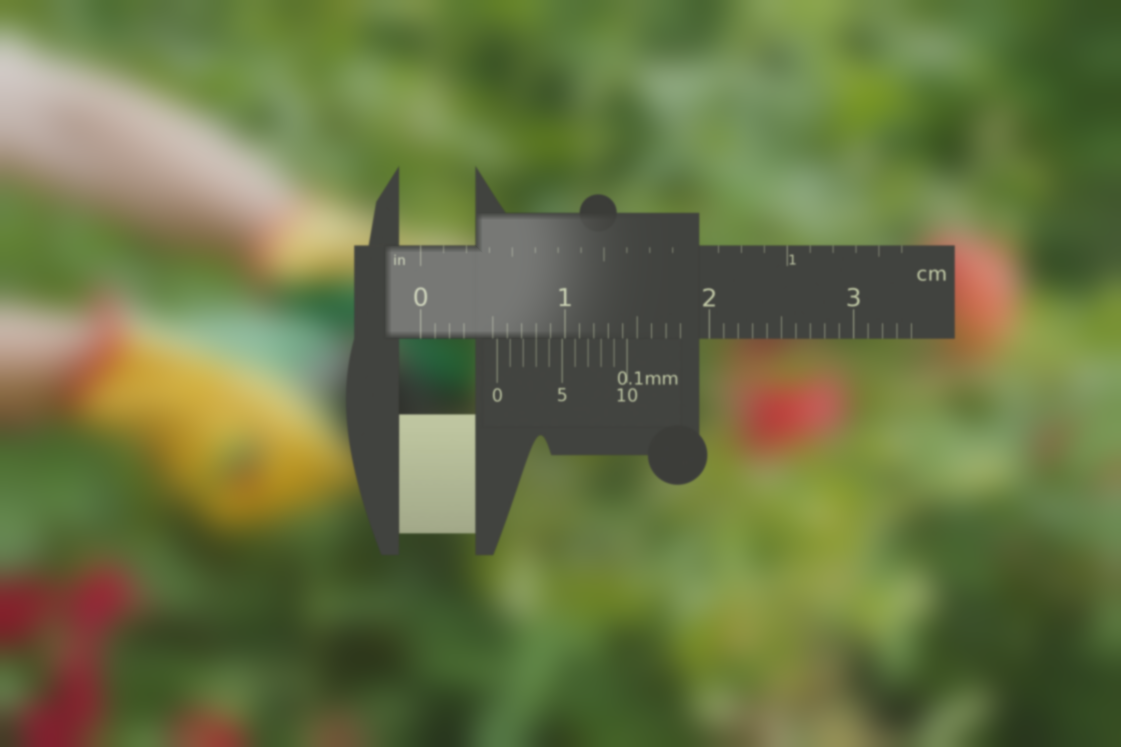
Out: 5.3
